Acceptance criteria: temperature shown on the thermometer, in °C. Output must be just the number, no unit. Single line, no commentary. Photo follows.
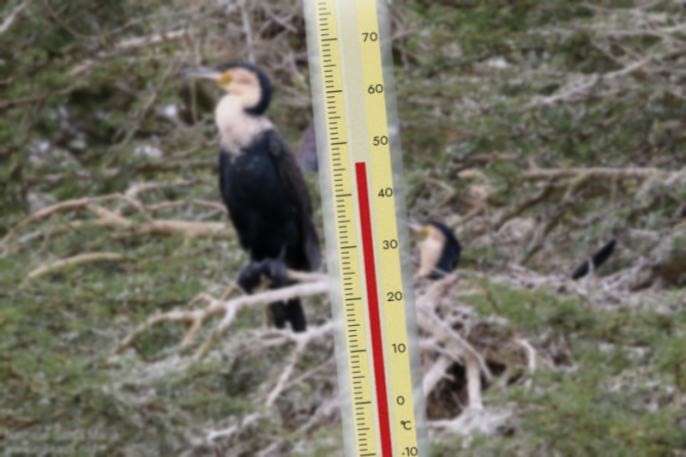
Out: 46
